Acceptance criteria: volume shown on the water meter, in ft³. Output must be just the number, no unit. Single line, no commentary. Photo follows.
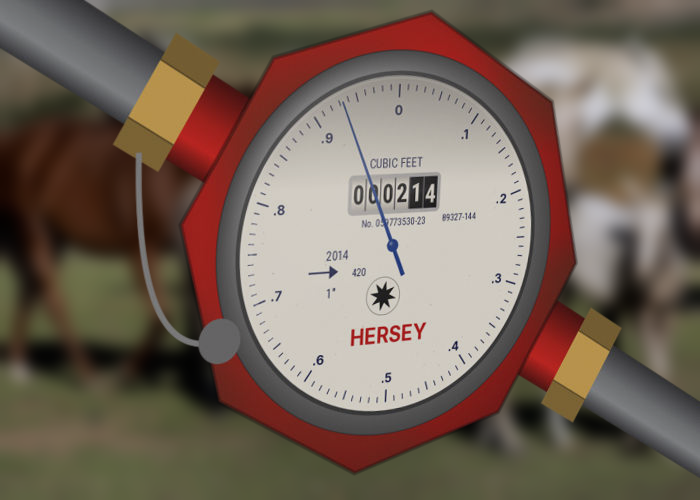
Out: 213.93
